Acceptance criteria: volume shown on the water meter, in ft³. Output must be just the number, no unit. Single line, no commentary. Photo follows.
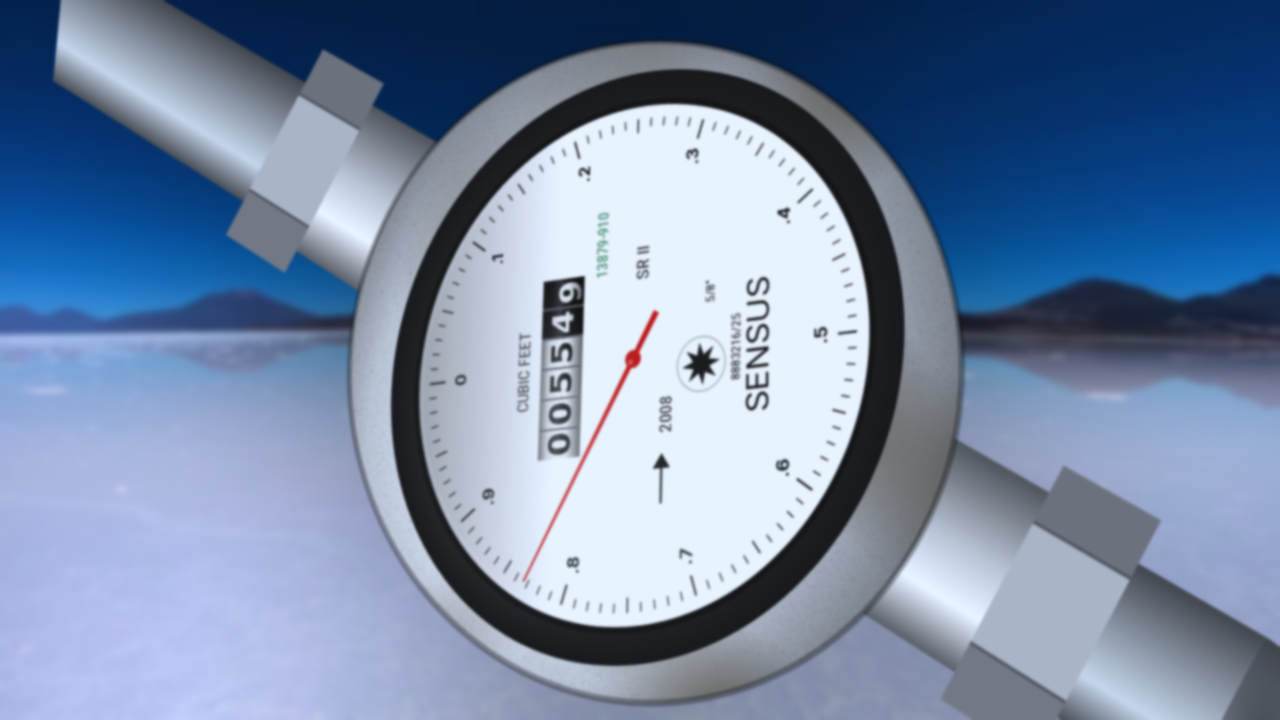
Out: 5548.83
